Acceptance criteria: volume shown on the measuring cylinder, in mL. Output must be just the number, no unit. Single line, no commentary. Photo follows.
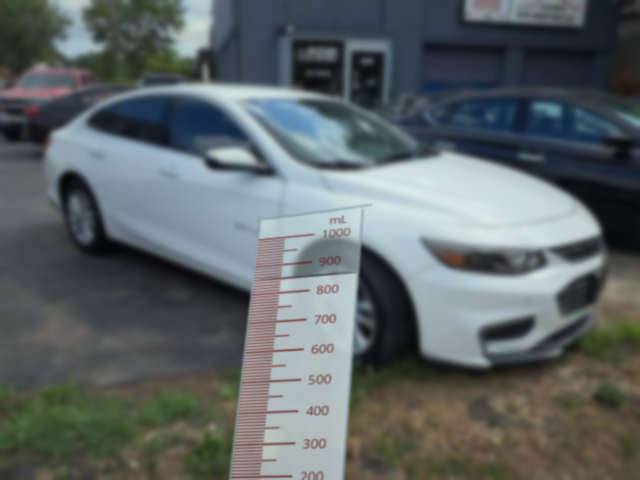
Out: 850
